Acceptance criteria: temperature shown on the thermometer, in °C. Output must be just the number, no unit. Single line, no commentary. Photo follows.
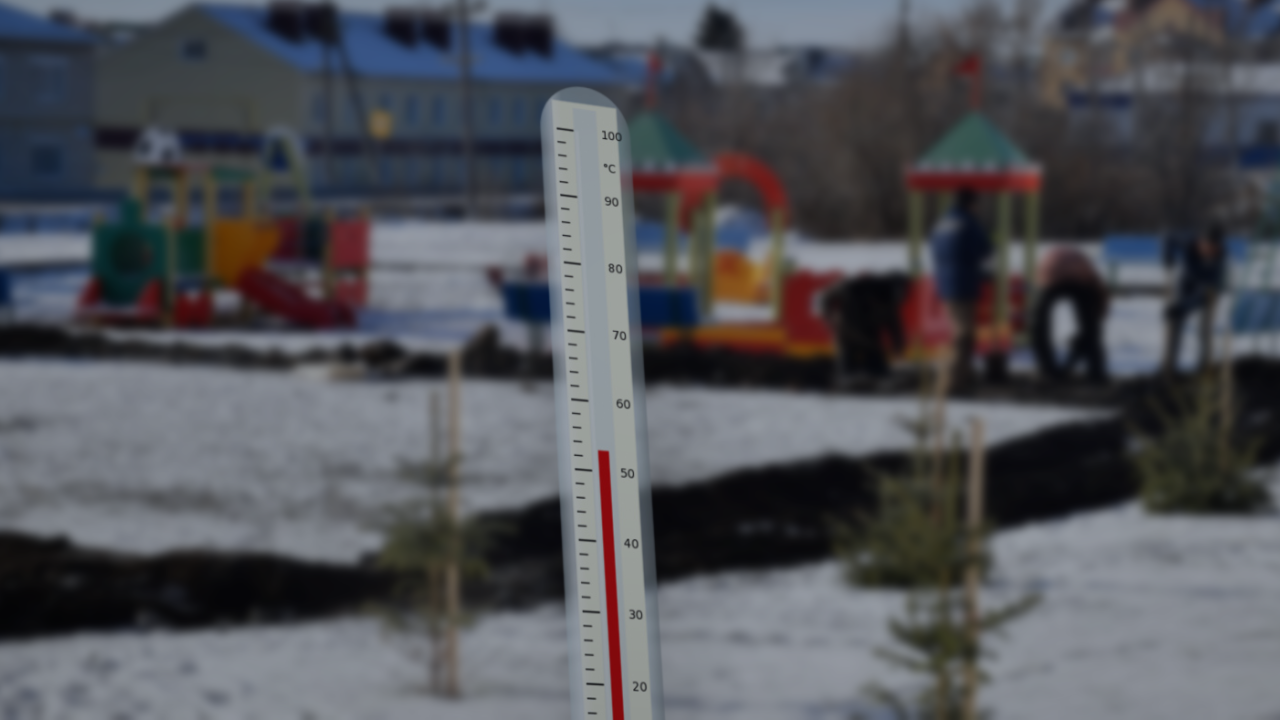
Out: 53
